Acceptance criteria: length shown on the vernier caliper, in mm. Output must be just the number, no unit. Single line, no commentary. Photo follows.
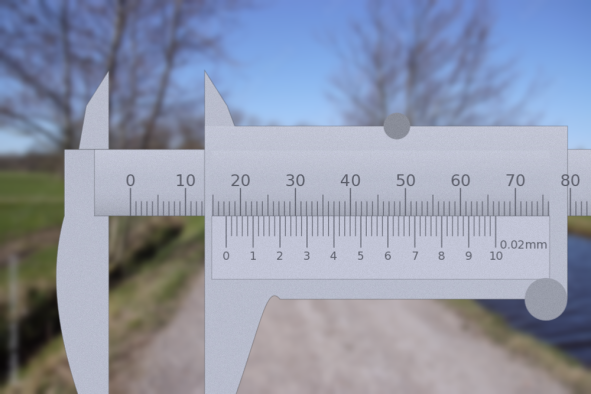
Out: 17.4
